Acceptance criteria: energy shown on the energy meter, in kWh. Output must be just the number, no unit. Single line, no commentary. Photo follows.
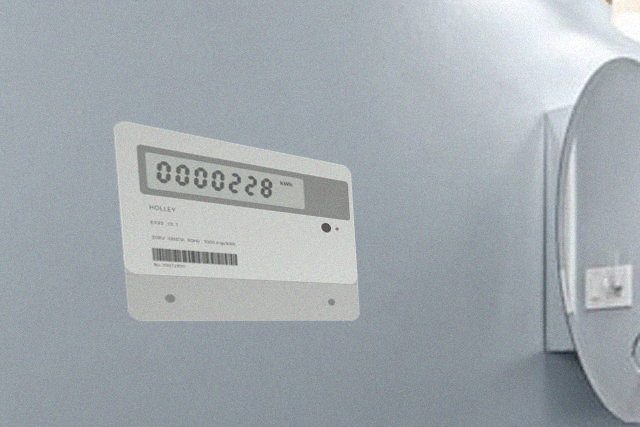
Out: 228
